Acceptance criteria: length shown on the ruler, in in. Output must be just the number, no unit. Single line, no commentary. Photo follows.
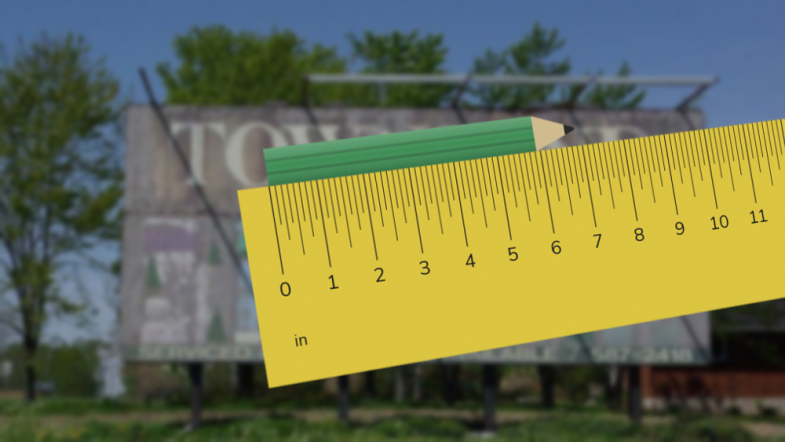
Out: 6.875
